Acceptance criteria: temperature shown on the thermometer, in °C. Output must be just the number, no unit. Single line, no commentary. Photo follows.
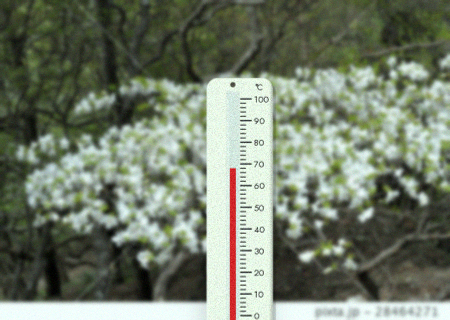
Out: 68
